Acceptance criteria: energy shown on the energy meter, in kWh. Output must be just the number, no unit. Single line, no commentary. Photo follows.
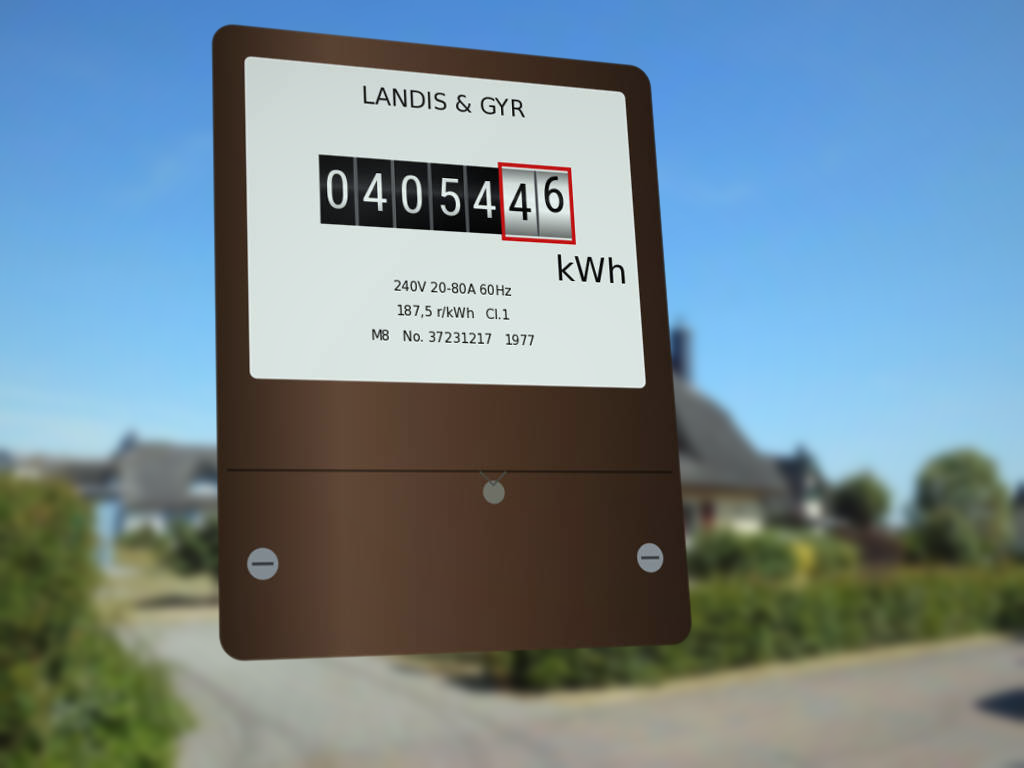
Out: 4054.46
